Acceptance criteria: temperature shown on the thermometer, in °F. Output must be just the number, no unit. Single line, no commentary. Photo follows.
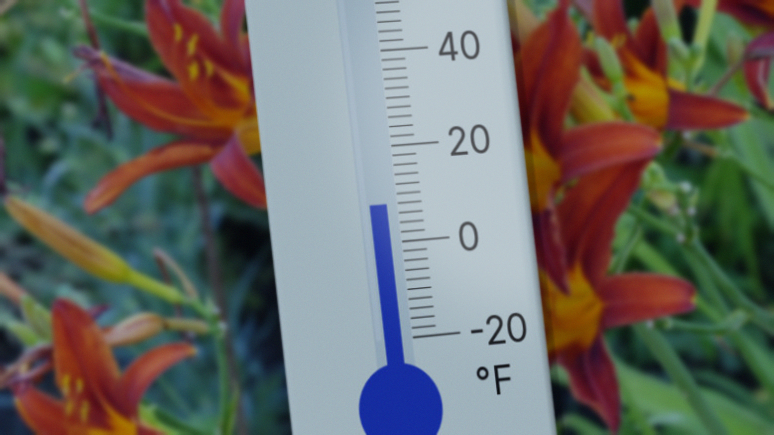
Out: 8
